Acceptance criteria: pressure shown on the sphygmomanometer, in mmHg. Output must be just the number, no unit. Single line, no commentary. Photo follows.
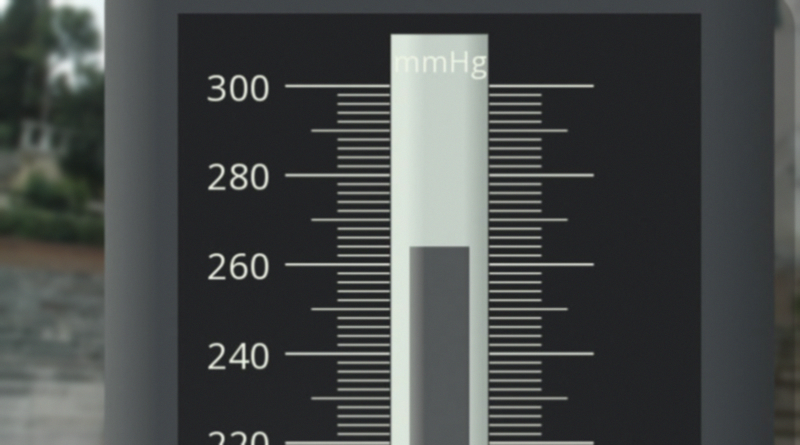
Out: 264
